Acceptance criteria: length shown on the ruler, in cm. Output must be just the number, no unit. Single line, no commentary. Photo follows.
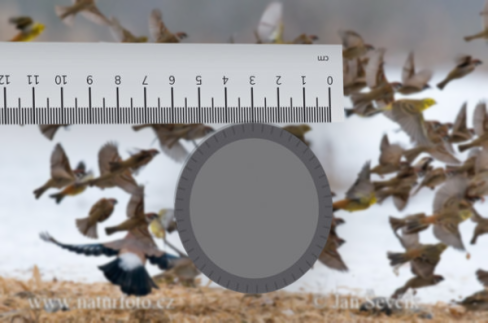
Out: 6
